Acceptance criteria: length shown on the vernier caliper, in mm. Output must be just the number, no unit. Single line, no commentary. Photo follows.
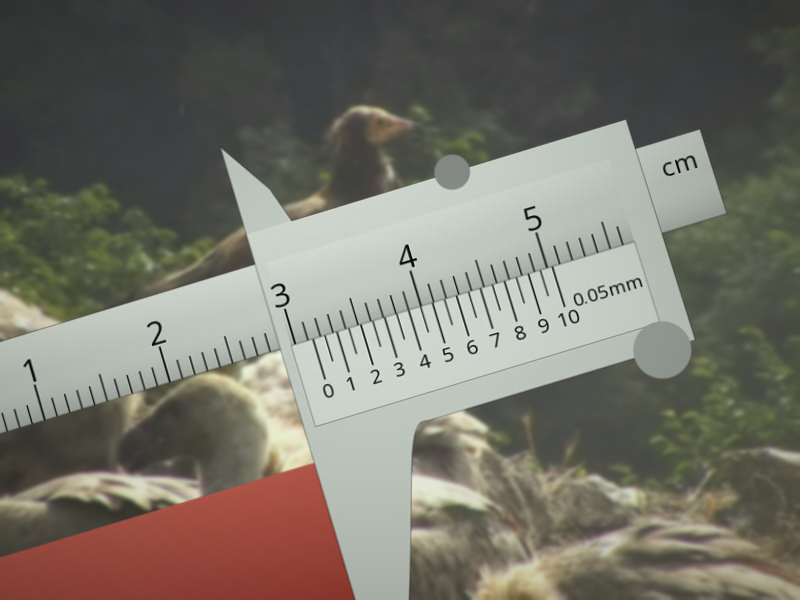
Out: 31.4
